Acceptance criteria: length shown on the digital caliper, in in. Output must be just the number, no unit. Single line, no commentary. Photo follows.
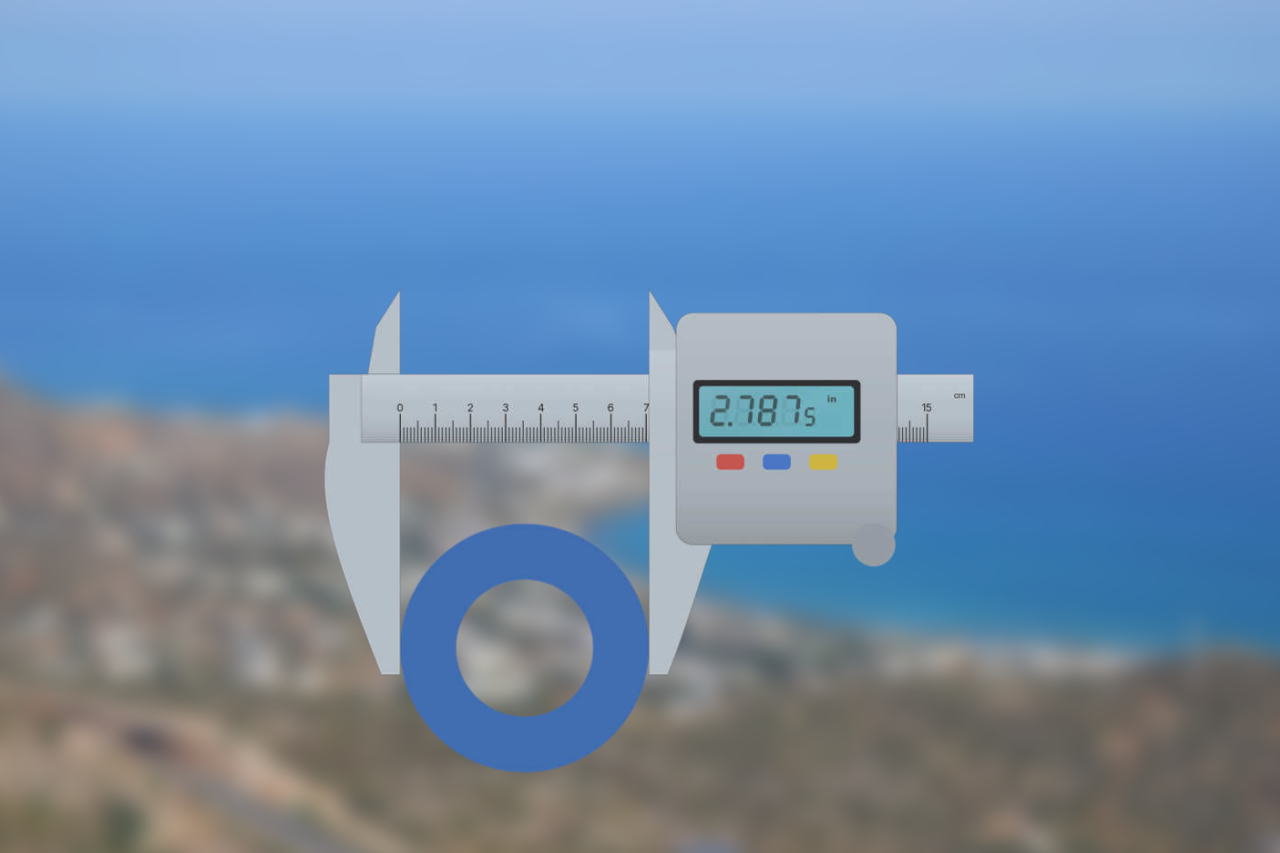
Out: 2.7875
